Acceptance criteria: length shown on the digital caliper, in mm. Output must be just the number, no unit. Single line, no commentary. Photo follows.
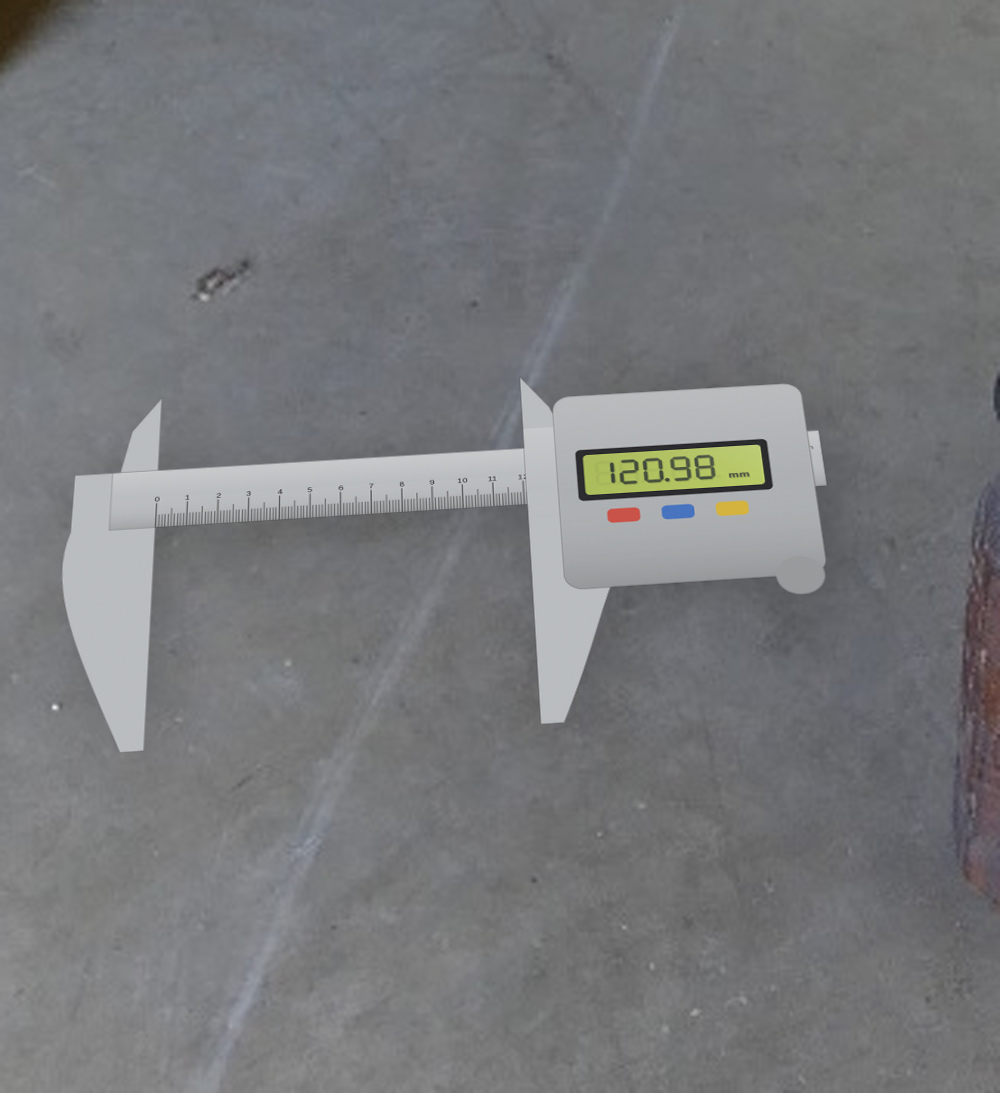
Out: 120.98
